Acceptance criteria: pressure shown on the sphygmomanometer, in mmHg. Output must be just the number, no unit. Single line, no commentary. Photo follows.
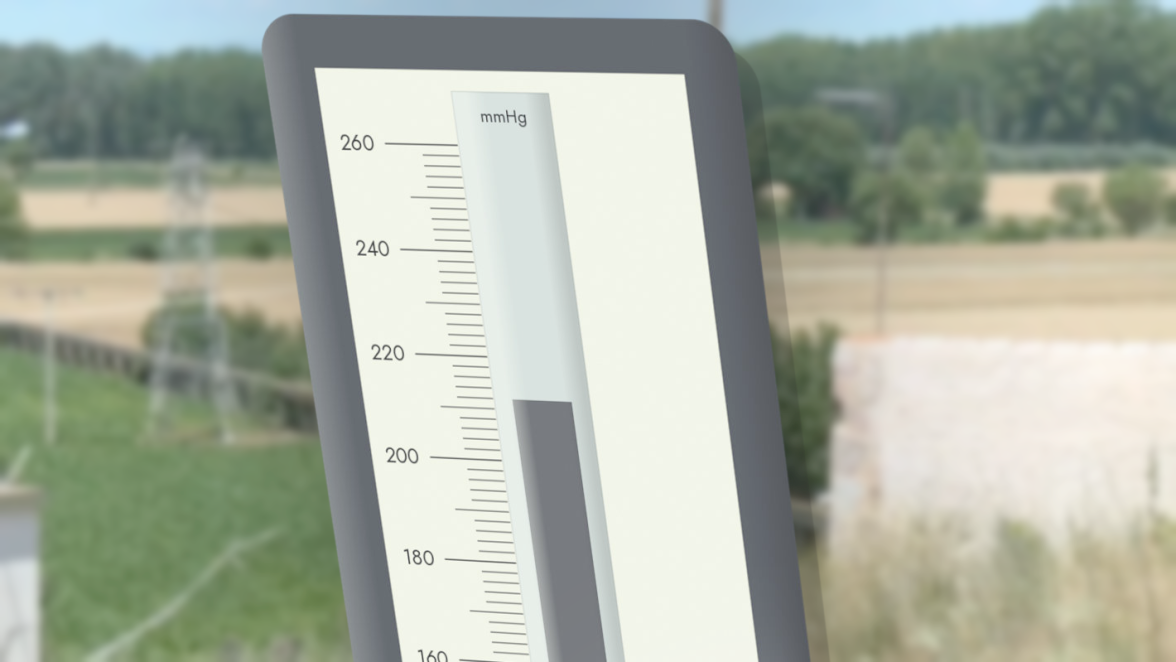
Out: 212
